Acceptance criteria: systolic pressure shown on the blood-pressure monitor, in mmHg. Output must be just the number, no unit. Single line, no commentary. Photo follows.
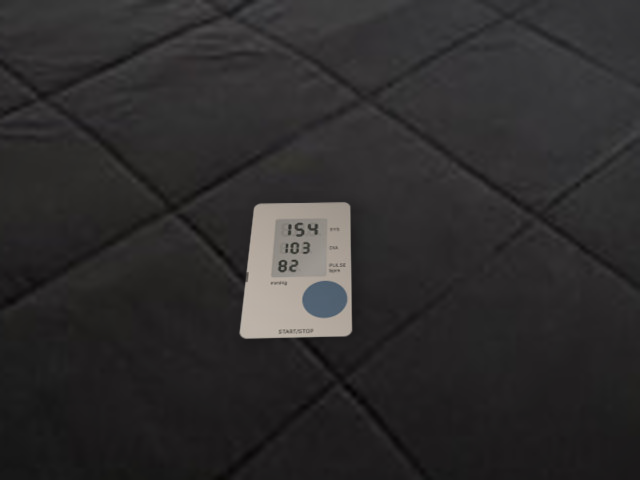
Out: 154
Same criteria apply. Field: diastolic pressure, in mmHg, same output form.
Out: 103
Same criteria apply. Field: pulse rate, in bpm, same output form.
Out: 82
